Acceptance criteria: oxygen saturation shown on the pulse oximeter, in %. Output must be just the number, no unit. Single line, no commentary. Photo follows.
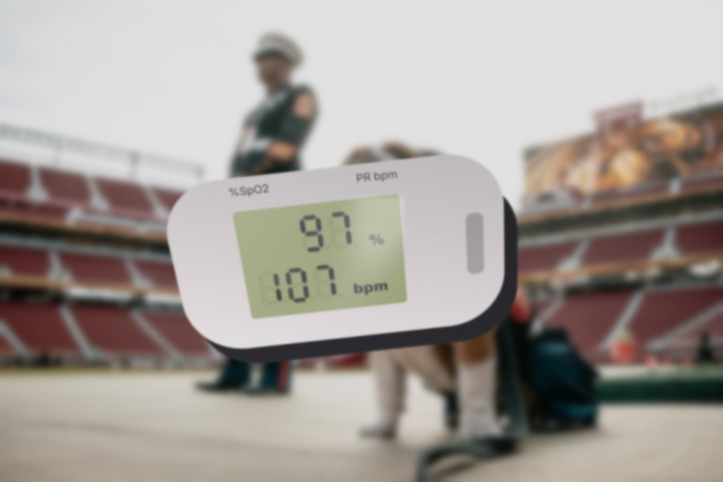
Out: 97
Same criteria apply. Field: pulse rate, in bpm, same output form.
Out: 107
